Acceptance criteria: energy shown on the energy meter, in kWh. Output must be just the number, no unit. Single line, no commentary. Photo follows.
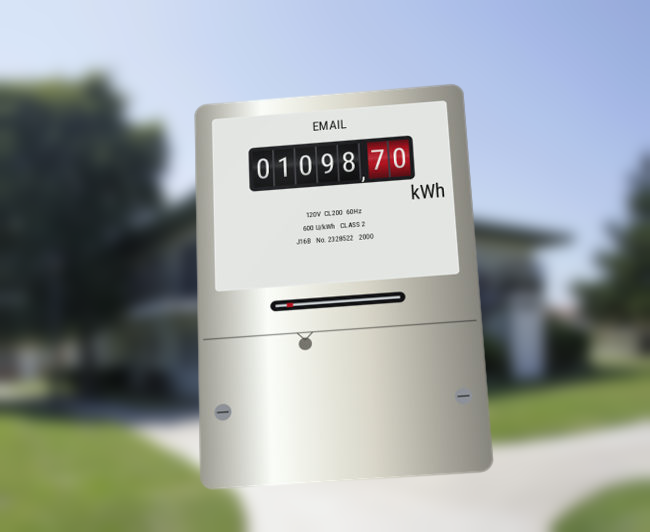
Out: 1098.70
